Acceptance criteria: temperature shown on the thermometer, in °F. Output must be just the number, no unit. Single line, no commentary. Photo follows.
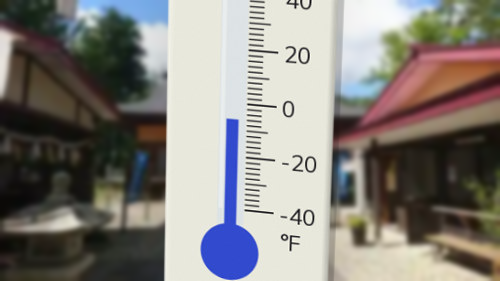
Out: -6
